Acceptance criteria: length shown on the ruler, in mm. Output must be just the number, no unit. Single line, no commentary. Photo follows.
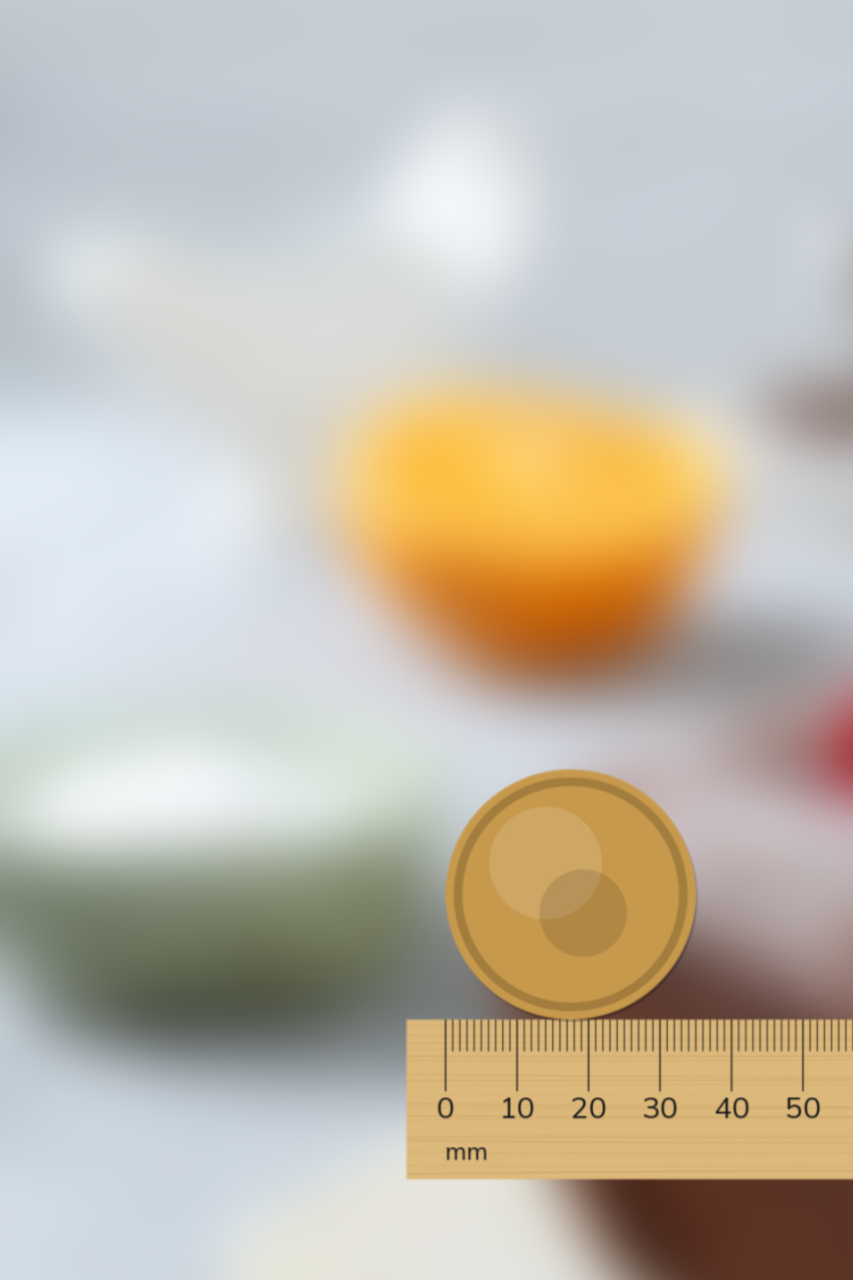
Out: 35
